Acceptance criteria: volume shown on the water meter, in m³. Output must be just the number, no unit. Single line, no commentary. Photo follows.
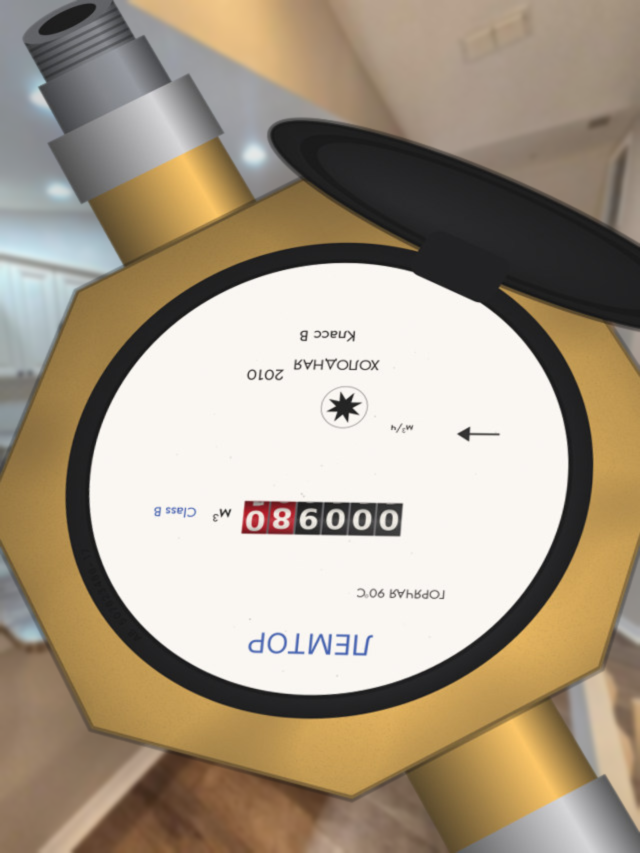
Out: 9.80
